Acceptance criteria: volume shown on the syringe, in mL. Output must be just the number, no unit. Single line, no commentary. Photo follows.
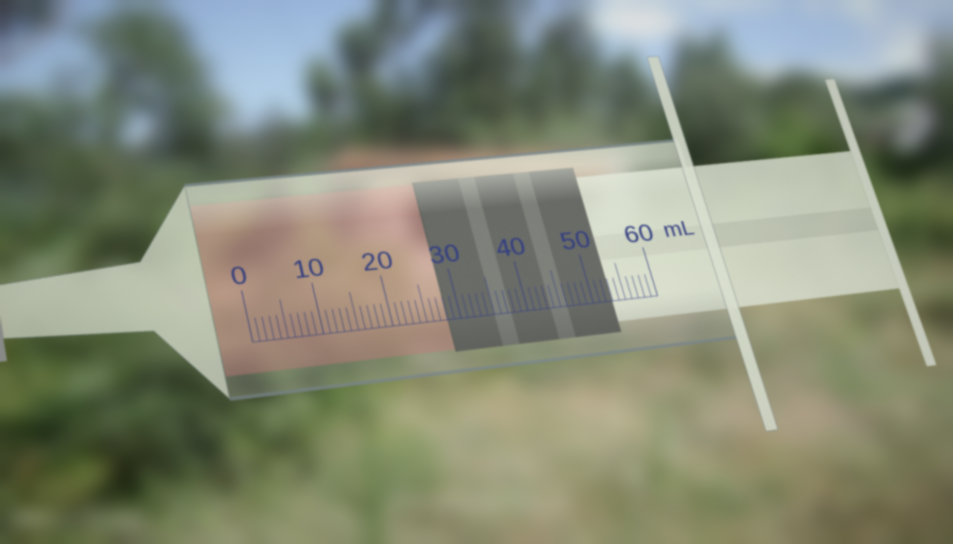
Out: 28
